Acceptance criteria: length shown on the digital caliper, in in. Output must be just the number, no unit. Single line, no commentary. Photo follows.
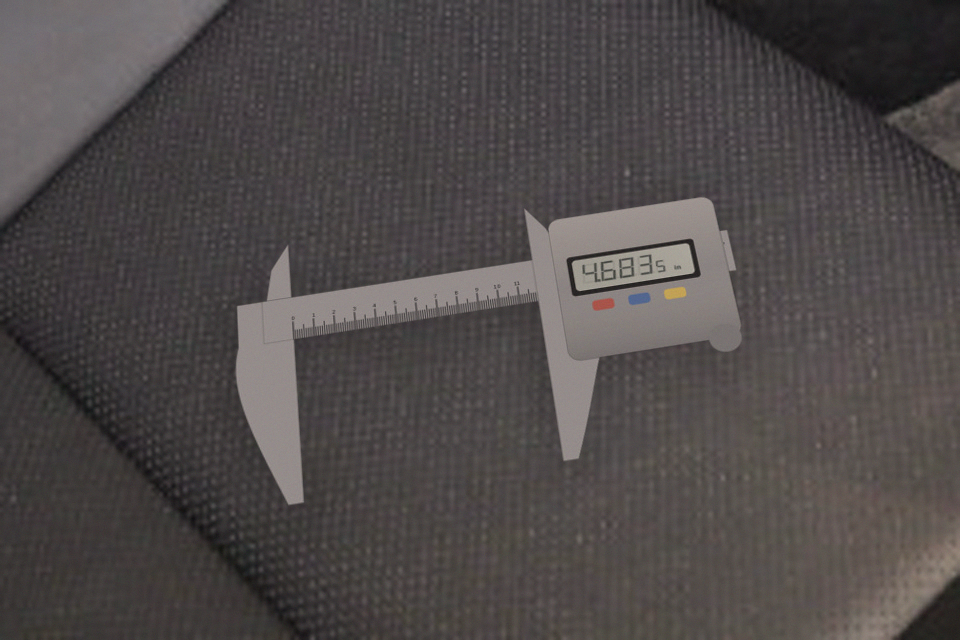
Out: 4.6835
